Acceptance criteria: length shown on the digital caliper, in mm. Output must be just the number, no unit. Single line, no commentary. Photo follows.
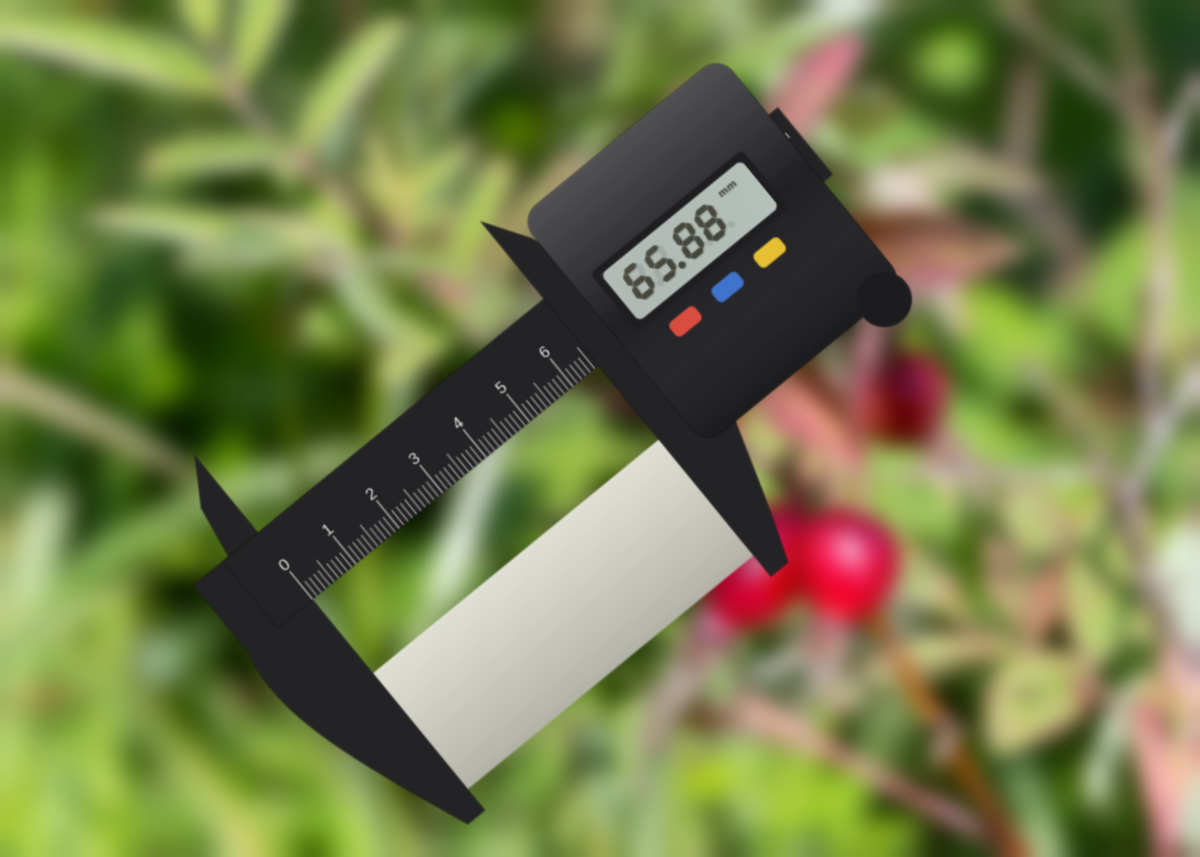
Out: 65.88
